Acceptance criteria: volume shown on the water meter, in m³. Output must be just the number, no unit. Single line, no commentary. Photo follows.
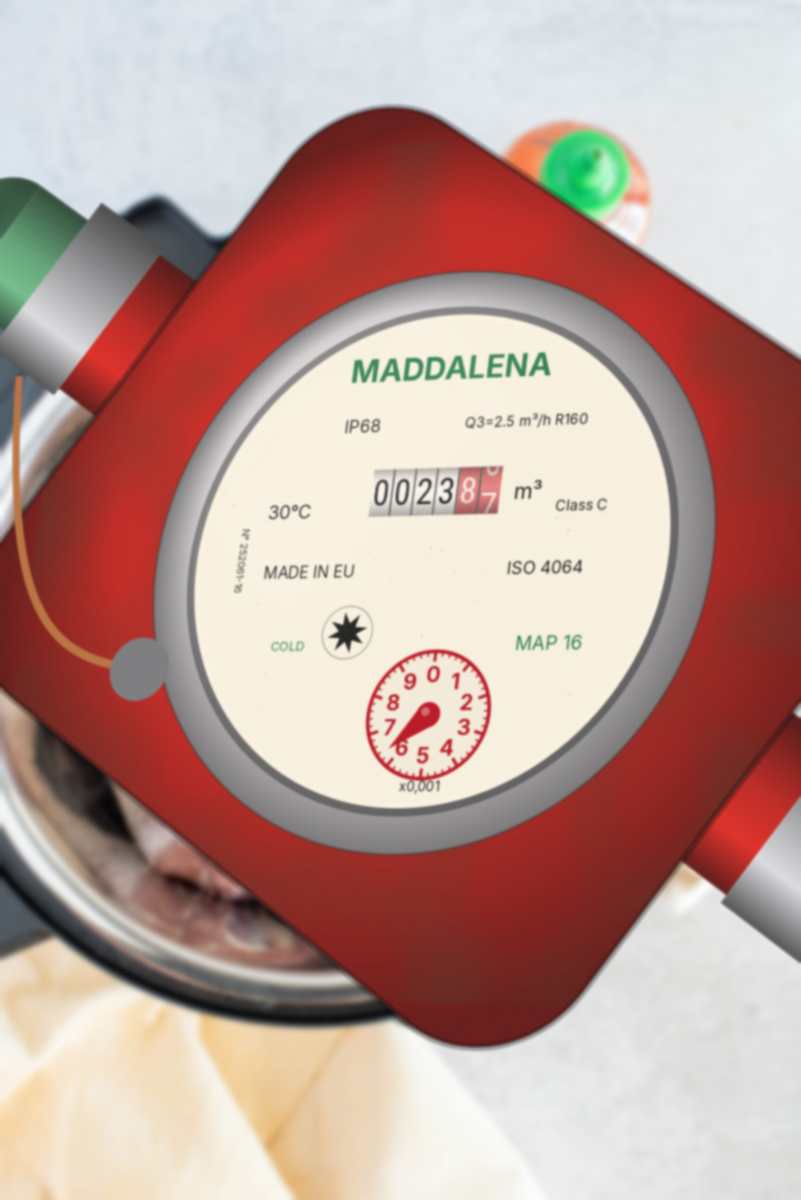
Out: 23.866
